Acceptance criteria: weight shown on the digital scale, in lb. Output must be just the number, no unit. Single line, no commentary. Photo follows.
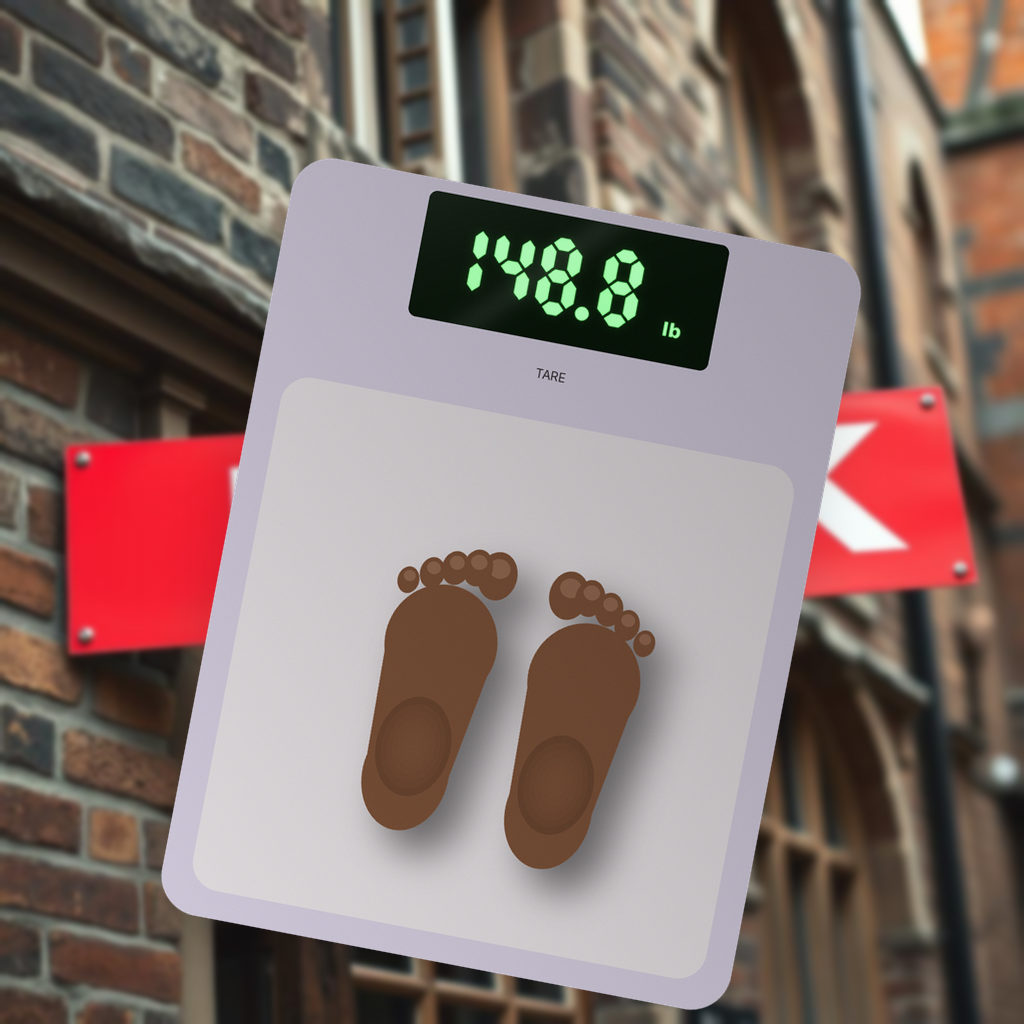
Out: 148.8
